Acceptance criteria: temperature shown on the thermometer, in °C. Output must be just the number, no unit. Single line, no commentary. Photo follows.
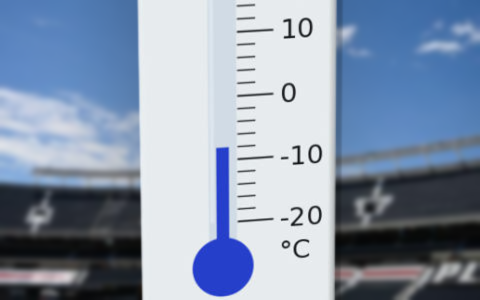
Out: -8
